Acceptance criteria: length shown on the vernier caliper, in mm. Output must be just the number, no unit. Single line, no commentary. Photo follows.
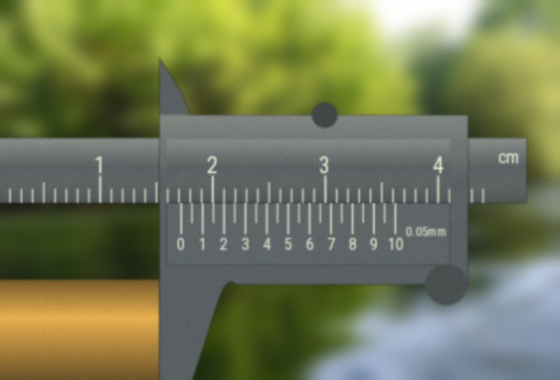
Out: 17.2
